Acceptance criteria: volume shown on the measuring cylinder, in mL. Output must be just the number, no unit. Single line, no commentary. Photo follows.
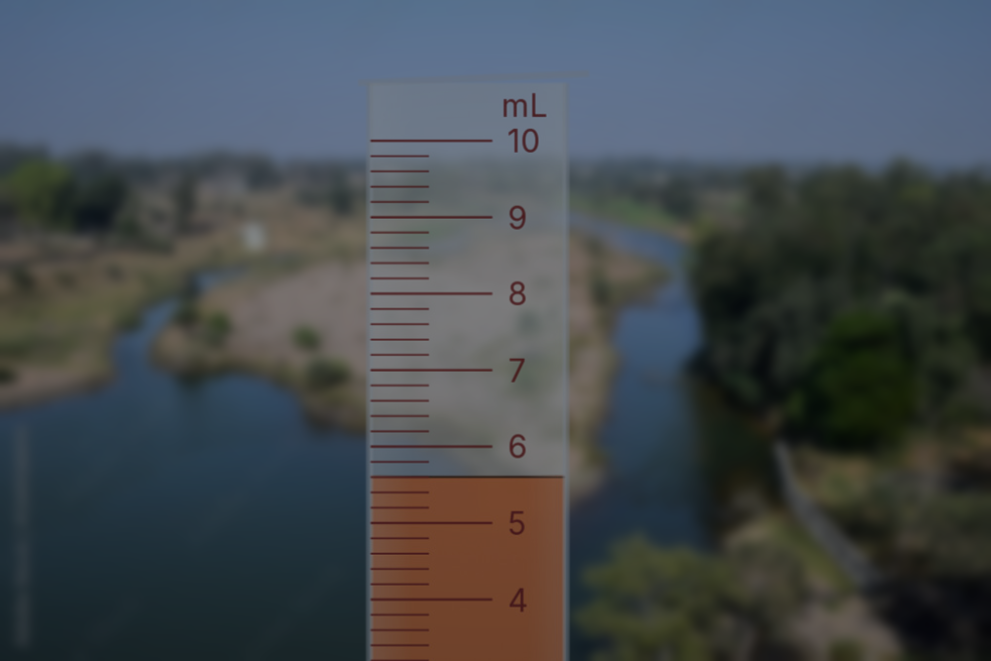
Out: 5.6
